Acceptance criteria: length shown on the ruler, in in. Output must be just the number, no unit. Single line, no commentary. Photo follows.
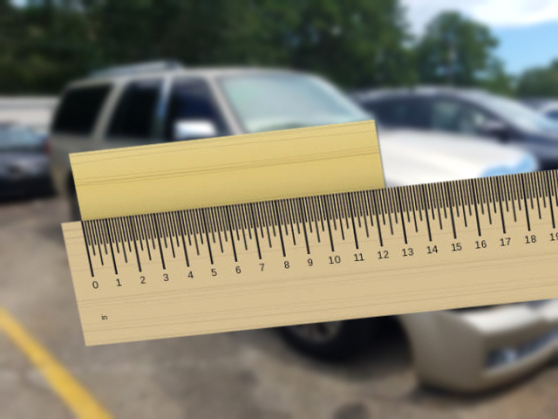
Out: 12.5
